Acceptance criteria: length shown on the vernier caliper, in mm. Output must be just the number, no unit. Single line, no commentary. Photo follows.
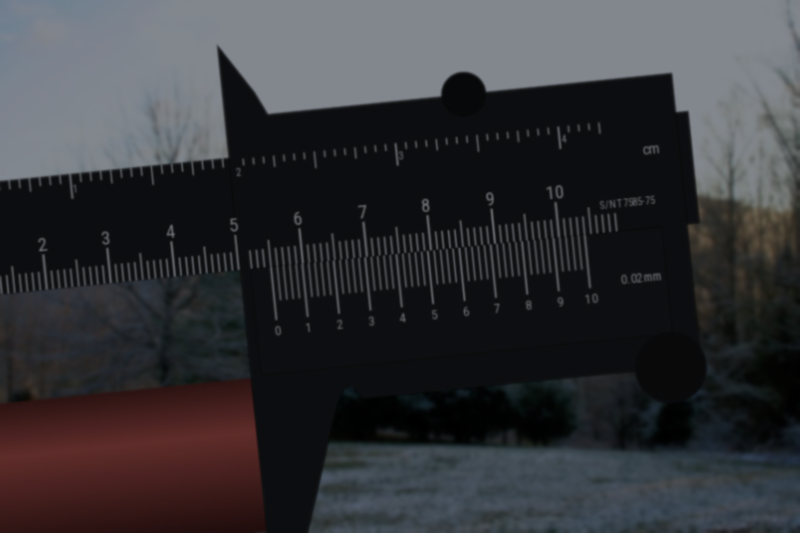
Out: 55.0
